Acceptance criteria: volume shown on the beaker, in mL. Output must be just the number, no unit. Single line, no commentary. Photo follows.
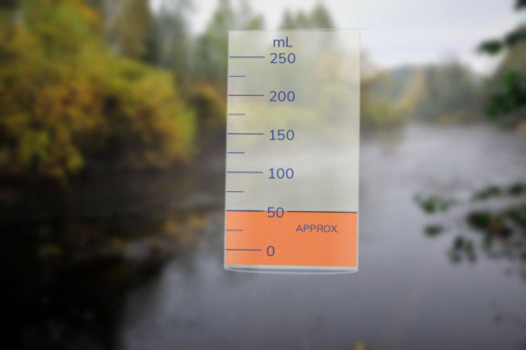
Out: 50
